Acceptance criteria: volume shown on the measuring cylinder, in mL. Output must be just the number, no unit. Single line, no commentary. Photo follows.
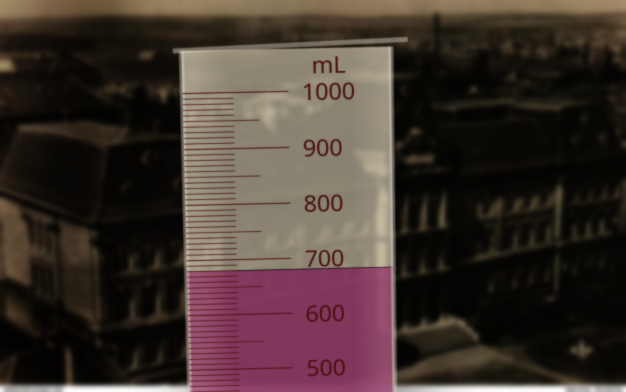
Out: 680
